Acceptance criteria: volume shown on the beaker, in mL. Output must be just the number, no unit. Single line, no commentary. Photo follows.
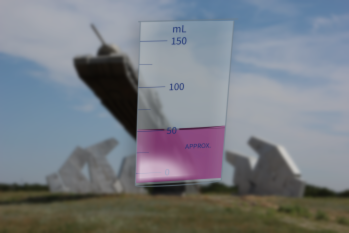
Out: 50
